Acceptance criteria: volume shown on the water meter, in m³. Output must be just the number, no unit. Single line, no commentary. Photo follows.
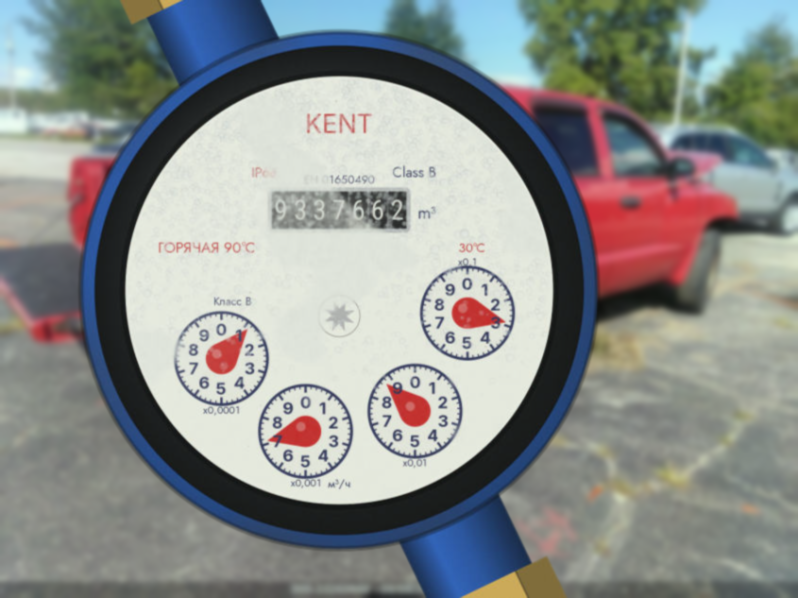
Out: 9337662.2871
